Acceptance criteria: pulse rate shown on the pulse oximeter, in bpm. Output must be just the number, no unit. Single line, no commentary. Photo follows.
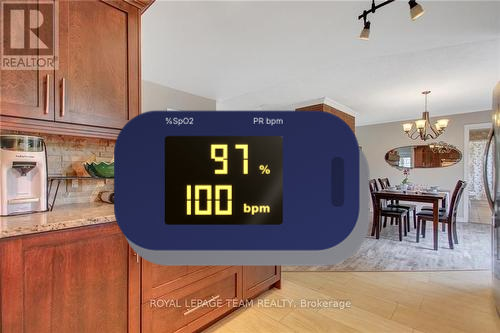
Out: 100
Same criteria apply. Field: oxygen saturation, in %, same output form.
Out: 97
